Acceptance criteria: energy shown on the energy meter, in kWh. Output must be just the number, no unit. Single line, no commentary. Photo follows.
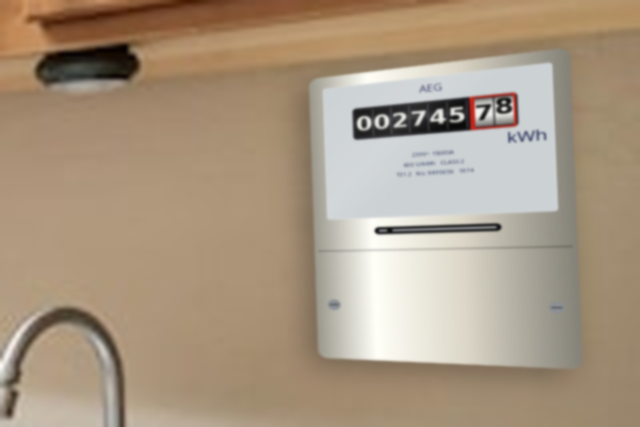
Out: 2745.78
